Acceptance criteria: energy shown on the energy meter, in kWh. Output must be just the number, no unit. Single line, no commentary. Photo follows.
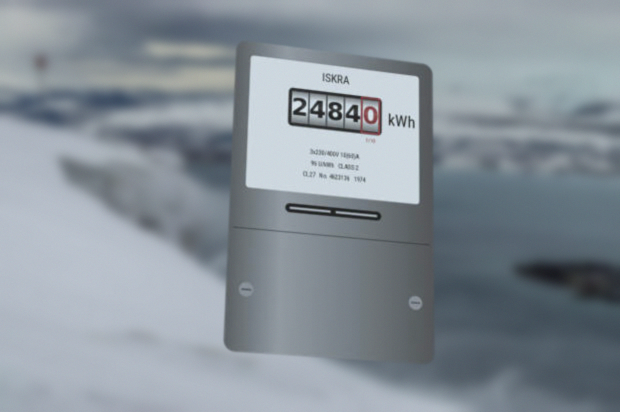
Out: 2484.0
